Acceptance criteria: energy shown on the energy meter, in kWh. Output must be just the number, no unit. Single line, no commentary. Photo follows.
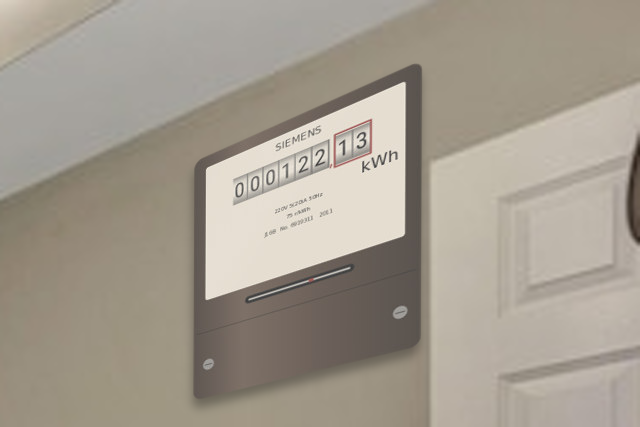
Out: 122.13
